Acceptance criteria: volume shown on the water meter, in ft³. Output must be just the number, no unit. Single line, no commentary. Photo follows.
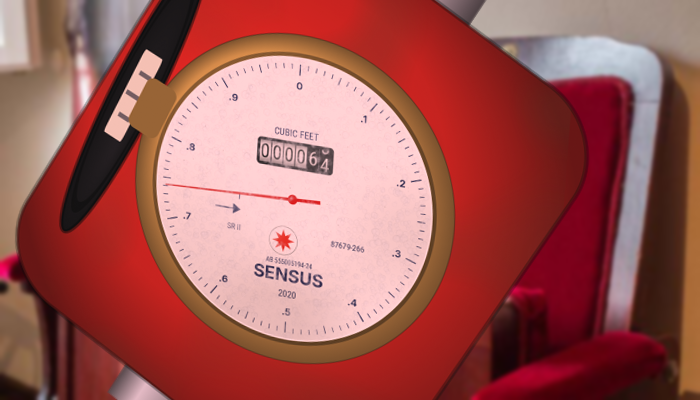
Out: 63.74
